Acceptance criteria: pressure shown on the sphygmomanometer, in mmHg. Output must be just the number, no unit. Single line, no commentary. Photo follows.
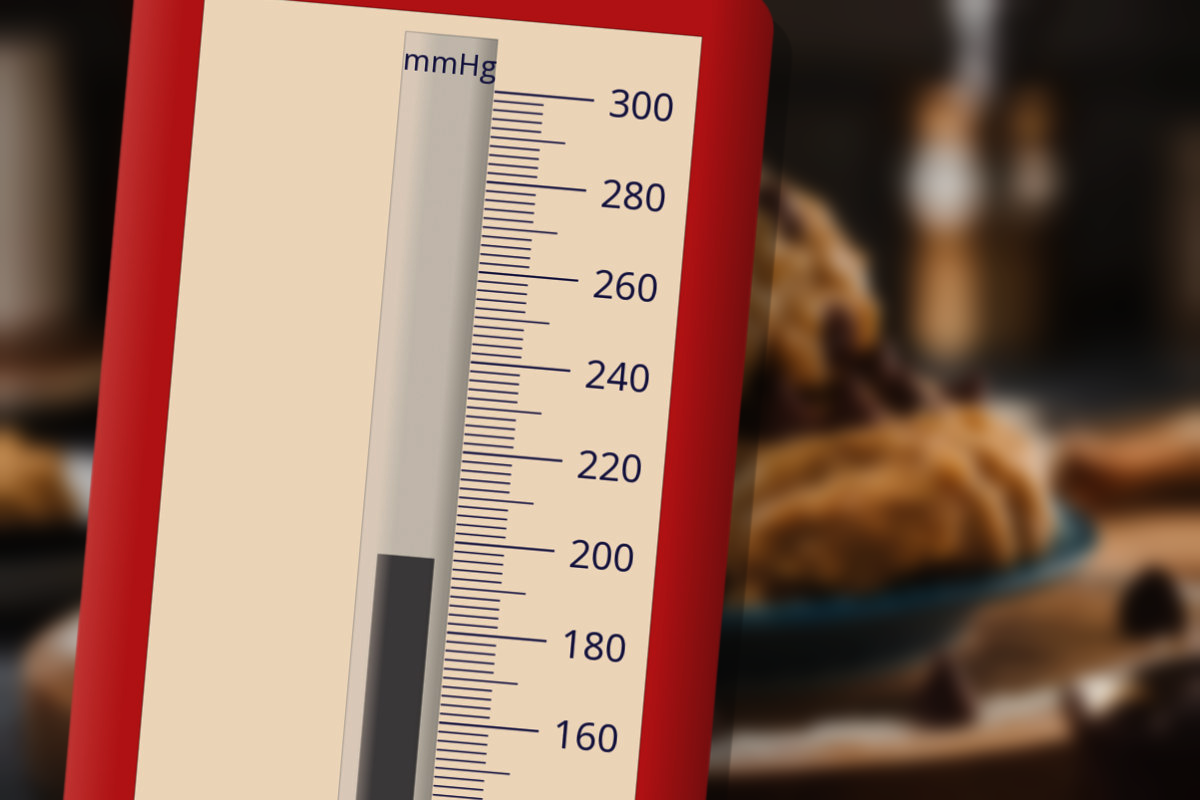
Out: 196
